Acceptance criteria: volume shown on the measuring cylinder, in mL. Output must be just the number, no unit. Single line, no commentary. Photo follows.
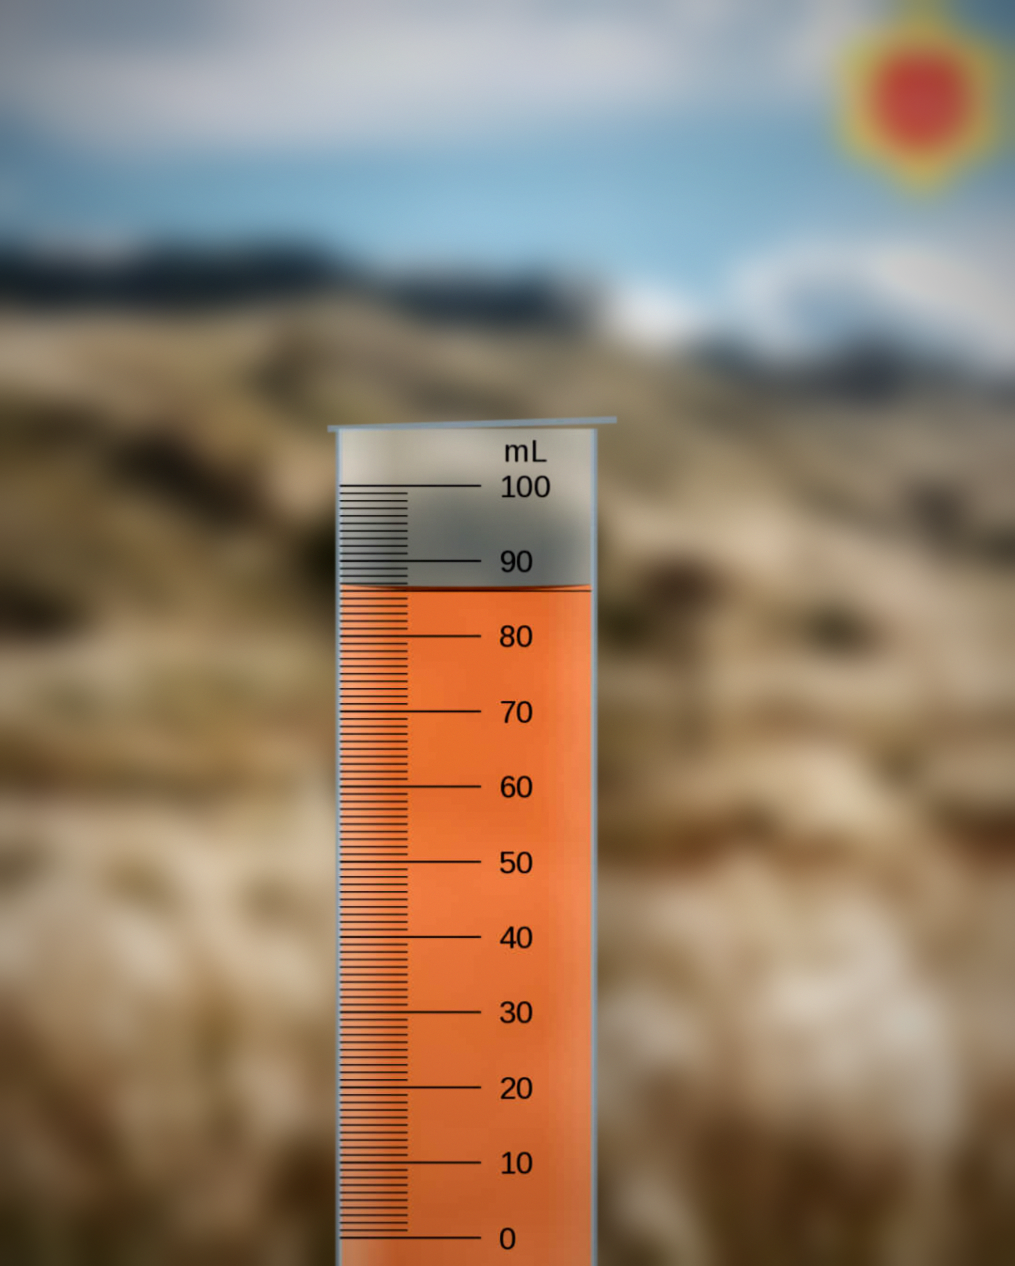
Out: 86
